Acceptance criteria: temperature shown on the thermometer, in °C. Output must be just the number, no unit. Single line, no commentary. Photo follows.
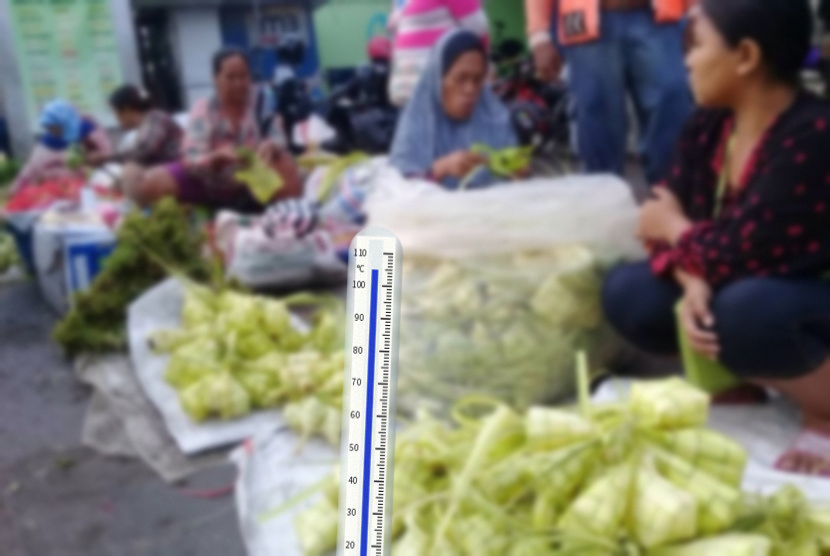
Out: 105
